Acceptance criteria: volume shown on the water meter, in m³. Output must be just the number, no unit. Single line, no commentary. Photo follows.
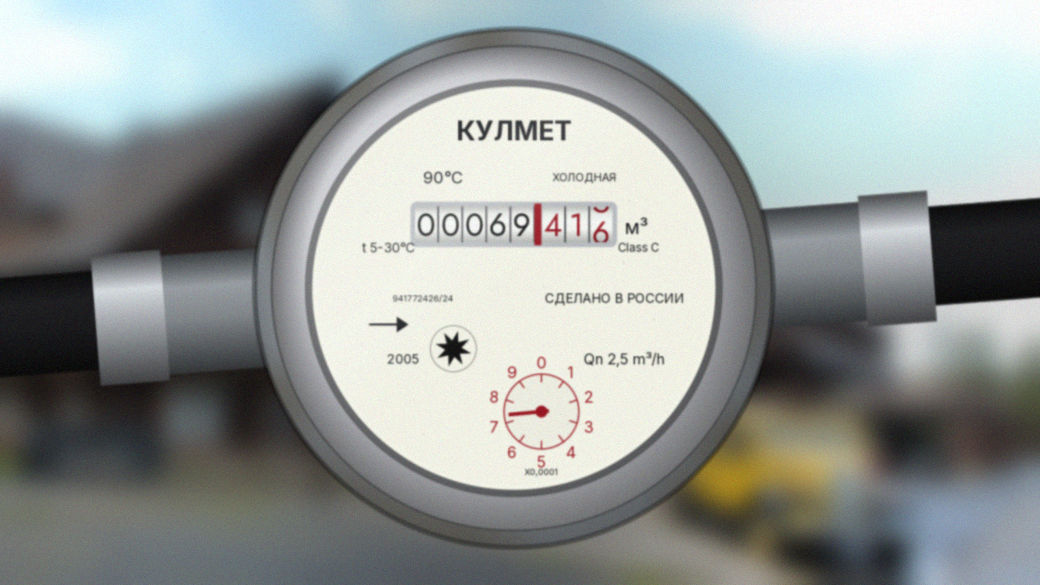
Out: 69.4157
